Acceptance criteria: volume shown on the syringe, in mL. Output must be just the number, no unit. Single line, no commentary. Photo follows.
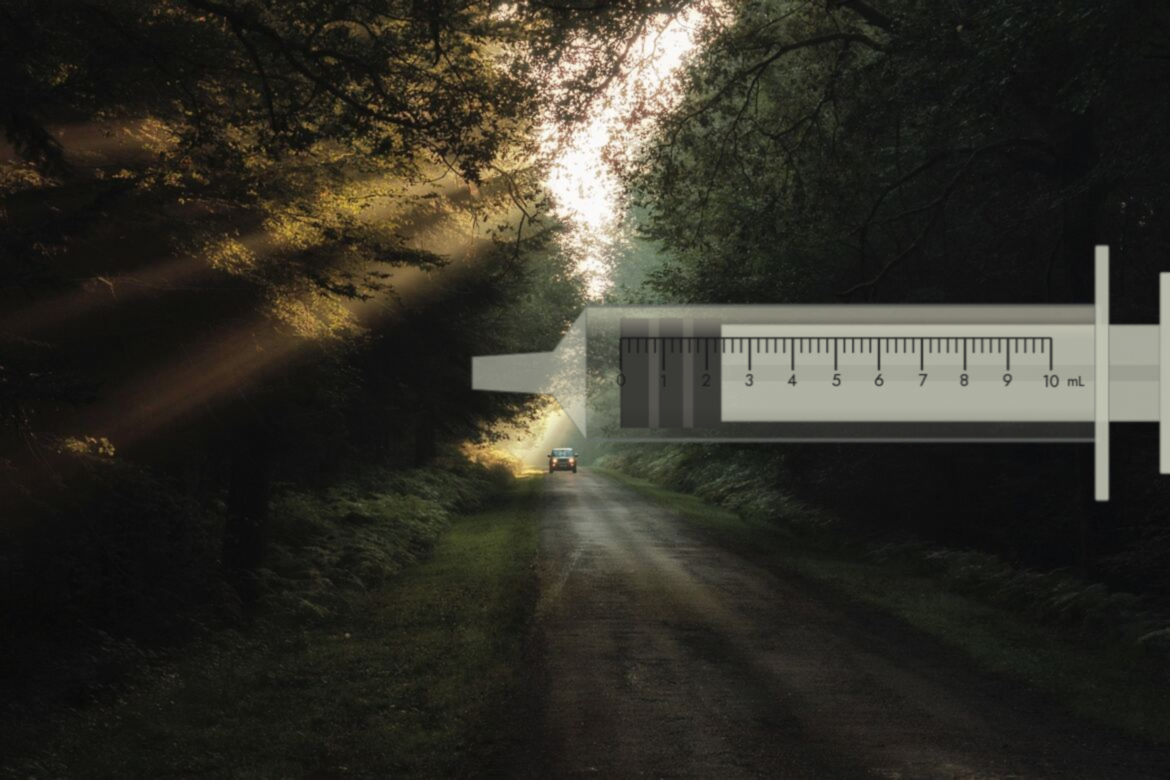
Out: 0
